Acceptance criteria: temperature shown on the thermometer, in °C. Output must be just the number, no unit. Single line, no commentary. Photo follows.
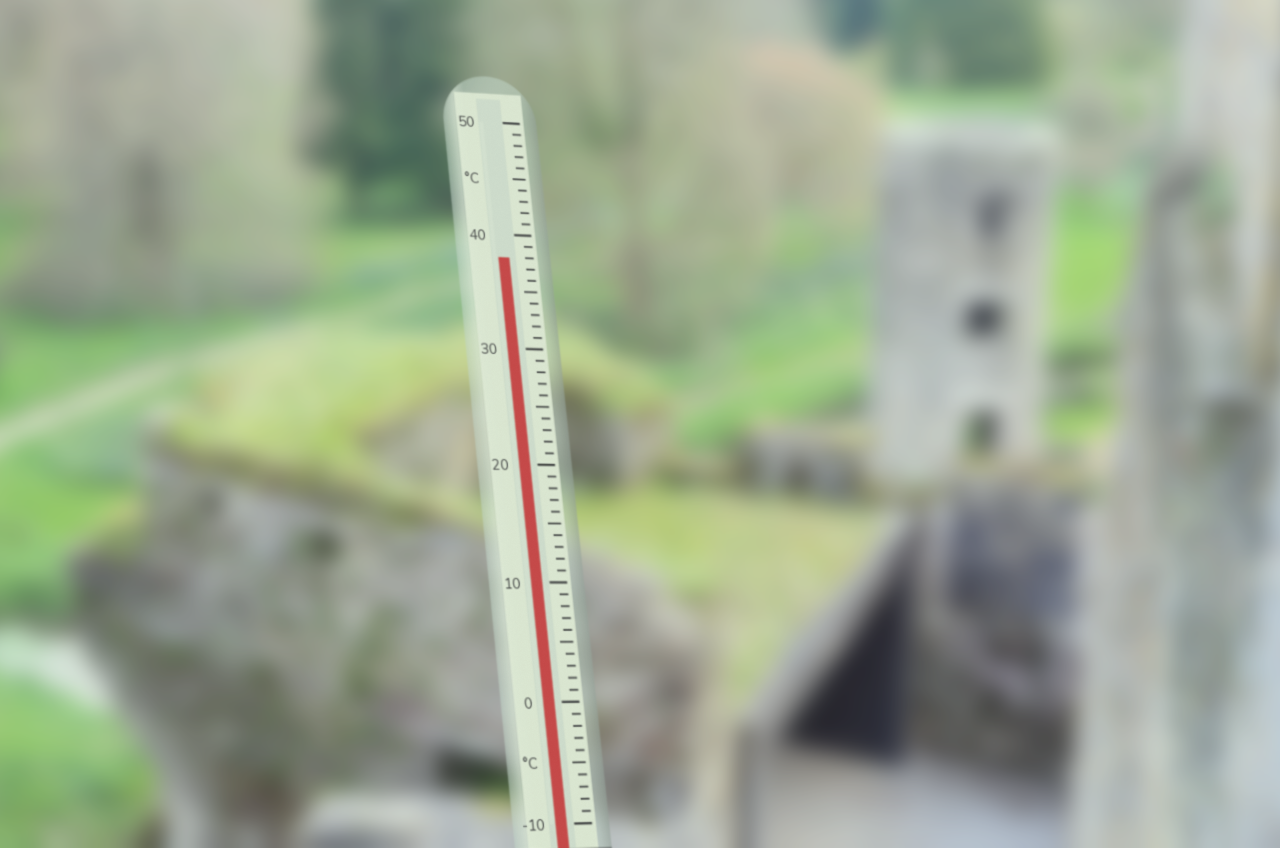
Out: 38
